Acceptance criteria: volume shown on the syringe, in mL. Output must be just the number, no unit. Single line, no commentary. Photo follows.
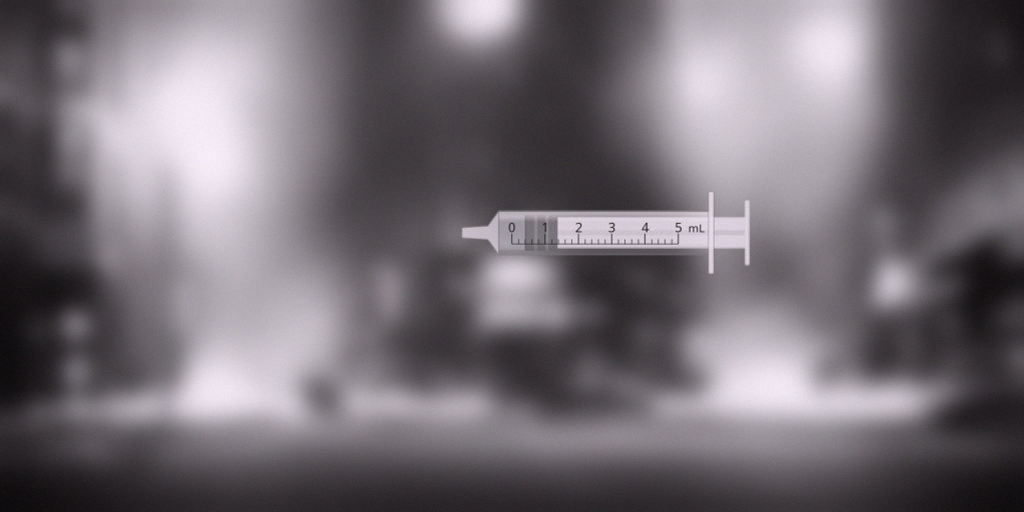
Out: 0.4
